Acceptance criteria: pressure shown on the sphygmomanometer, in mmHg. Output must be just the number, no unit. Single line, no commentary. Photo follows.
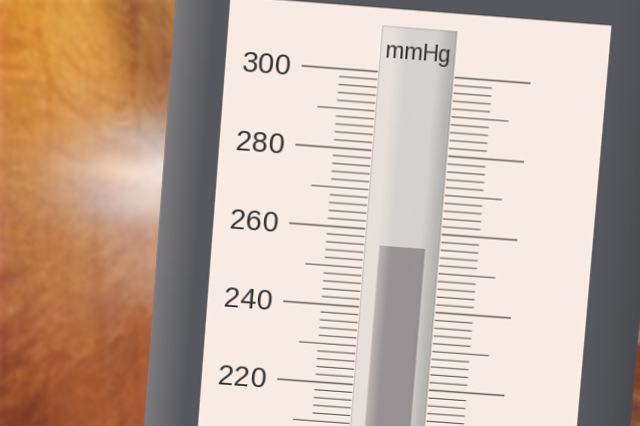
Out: 256
